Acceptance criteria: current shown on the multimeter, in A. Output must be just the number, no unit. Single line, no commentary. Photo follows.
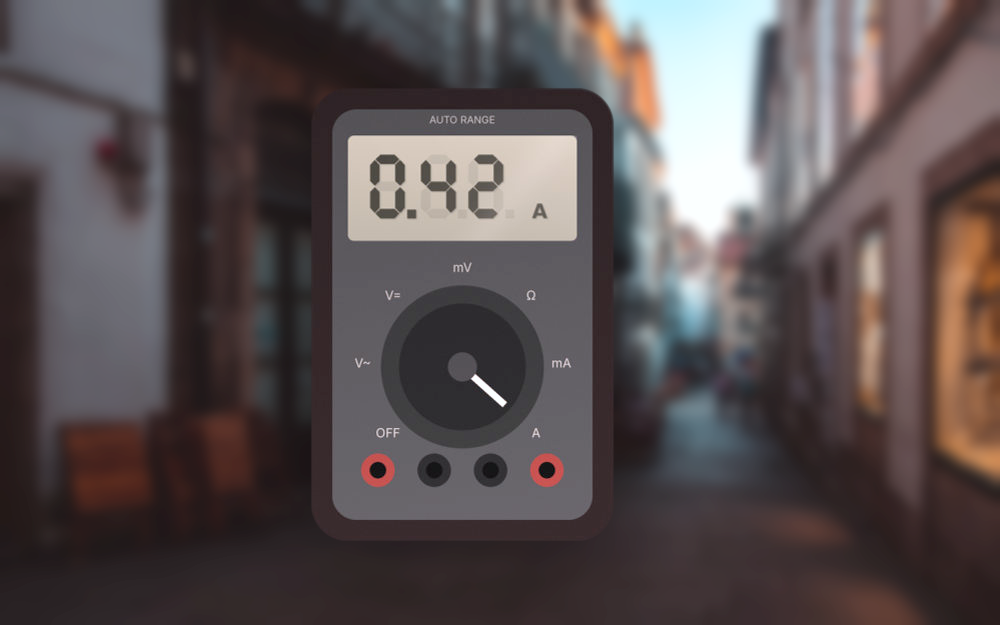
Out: 0.42
